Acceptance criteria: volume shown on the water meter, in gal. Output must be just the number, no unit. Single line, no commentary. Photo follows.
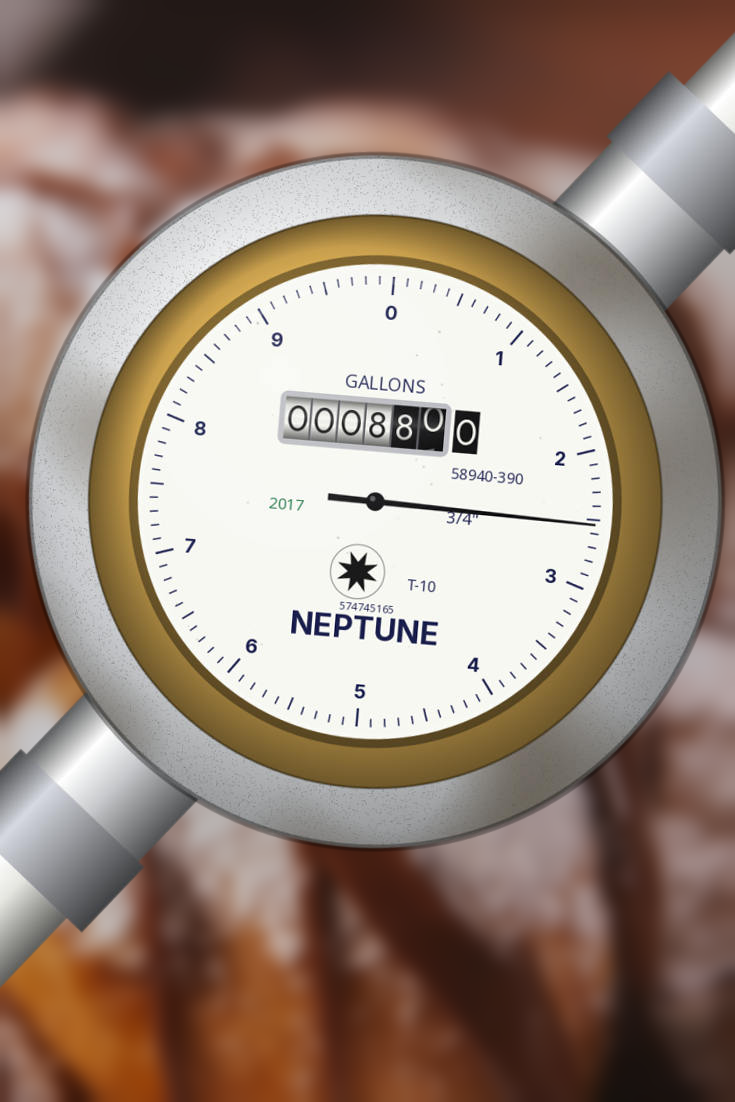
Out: 8802.5
